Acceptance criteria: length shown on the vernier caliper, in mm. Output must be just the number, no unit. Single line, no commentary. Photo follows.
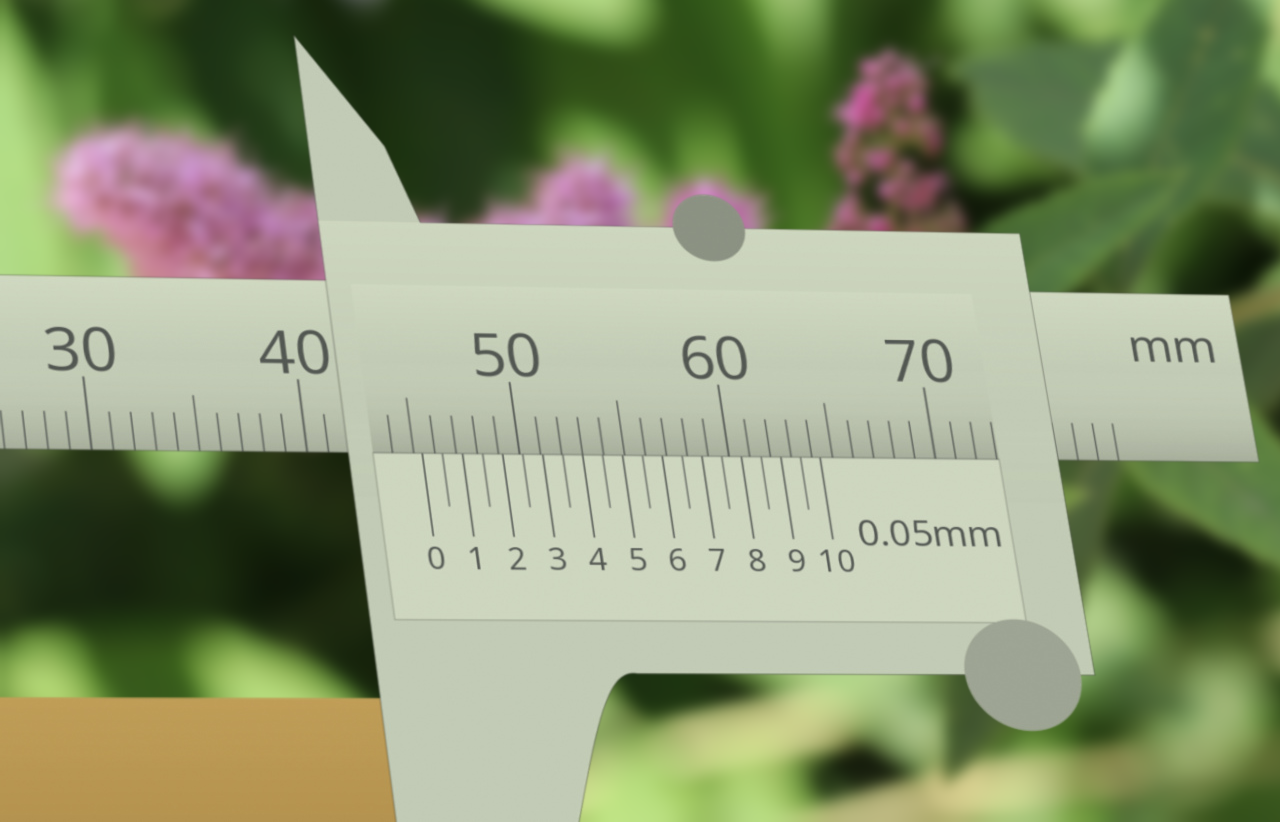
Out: 45.4
